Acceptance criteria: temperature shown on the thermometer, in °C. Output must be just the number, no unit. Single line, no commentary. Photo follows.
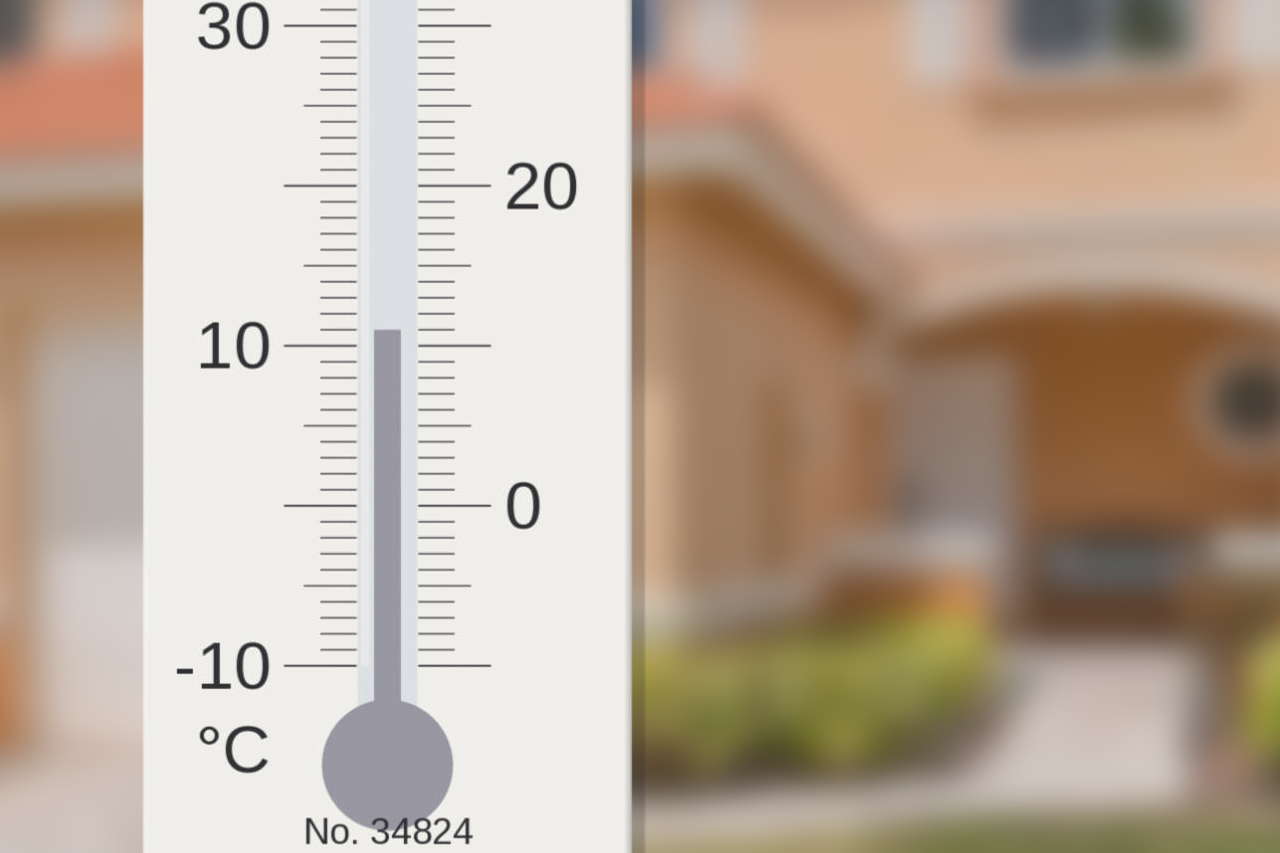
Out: 11
